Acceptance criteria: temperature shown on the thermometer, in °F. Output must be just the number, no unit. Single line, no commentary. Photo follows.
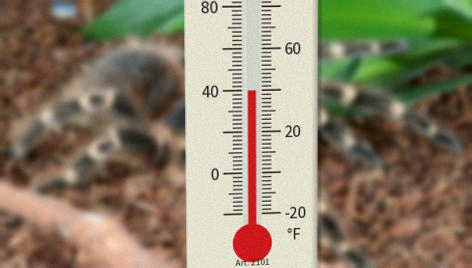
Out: 40
